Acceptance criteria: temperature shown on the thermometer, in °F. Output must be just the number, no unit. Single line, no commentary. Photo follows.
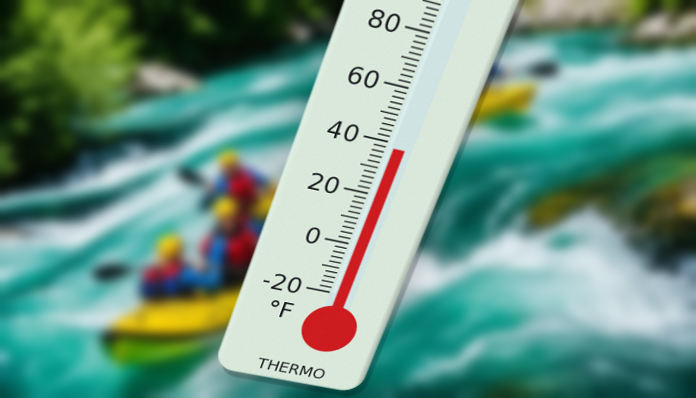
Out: 38
